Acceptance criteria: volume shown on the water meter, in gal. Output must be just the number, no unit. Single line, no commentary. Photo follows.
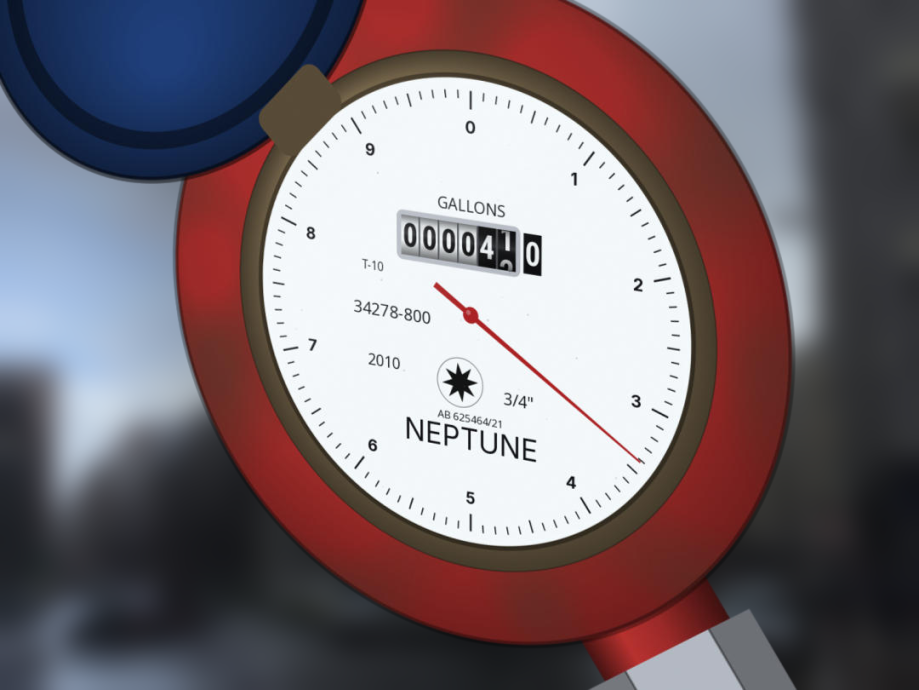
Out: 413.4
